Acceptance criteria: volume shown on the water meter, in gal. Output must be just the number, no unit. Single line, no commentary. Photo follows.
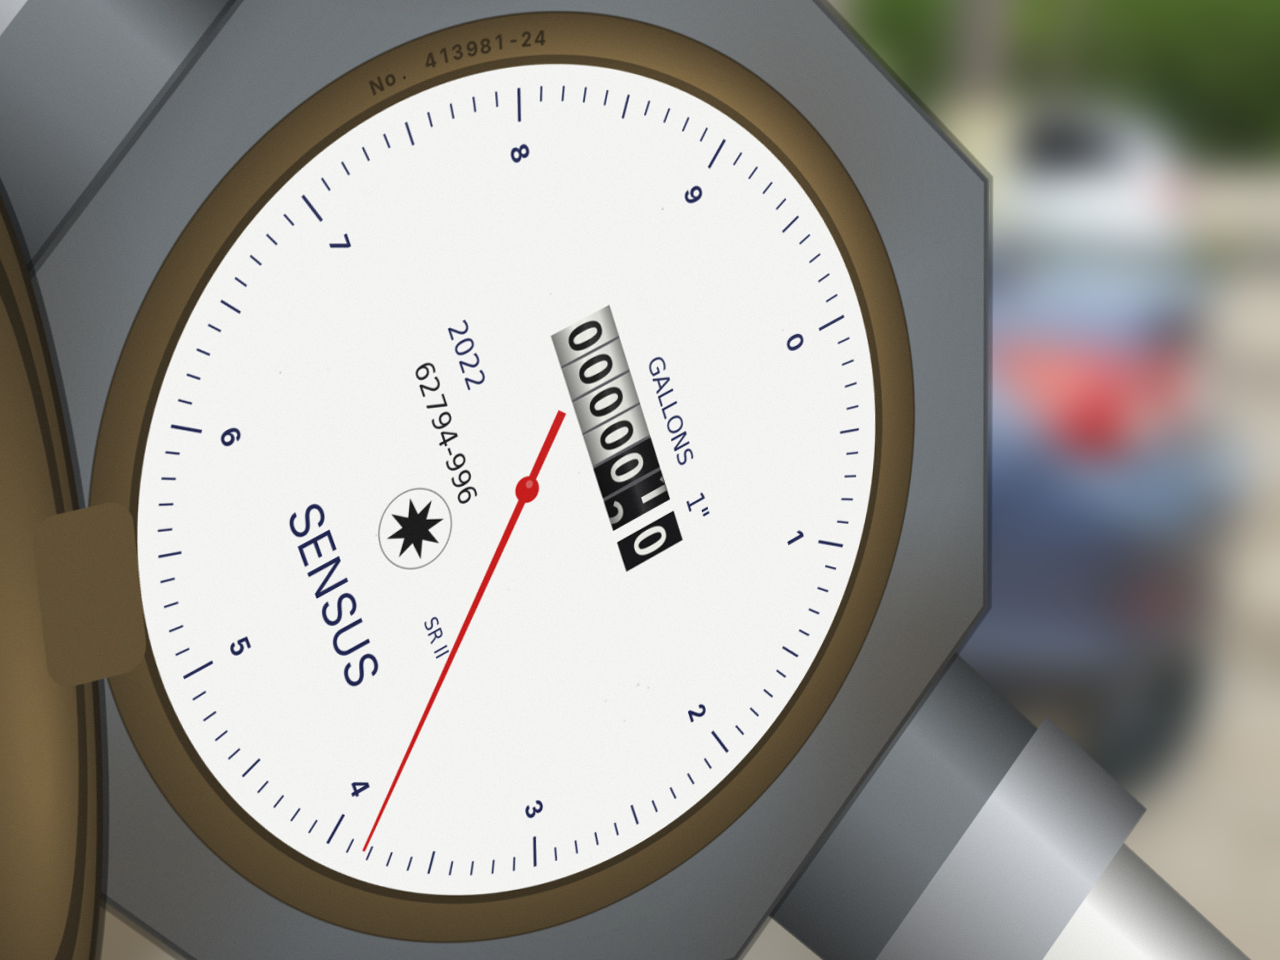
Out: 13.8
